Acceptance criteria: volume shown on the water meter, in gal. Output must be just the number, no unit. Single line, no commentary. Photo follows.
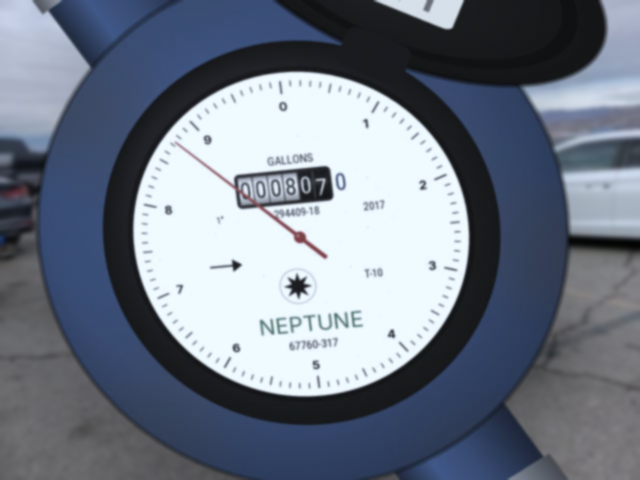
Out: 8068.7
